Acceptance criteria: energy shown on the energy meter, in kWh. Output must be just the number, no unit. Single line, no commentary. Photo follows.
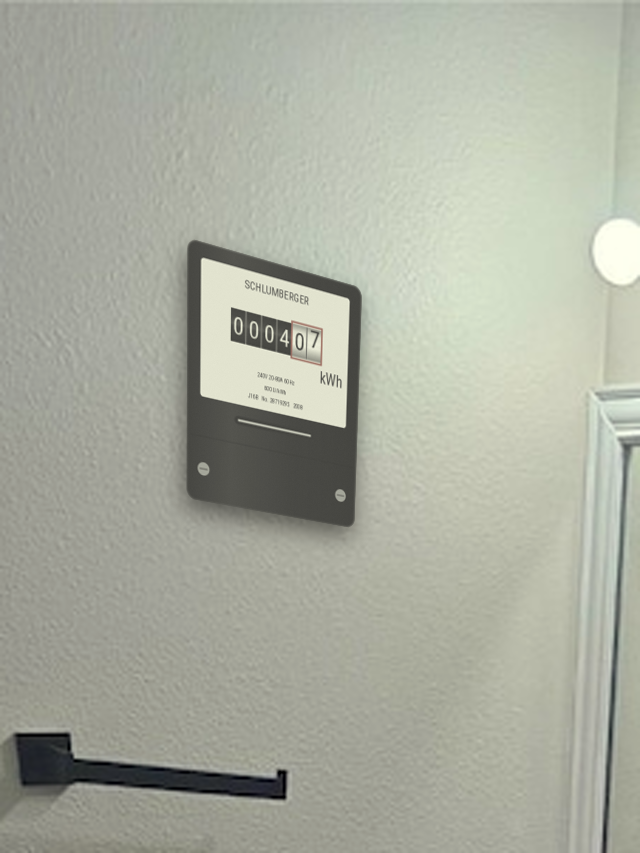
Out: 4.07
